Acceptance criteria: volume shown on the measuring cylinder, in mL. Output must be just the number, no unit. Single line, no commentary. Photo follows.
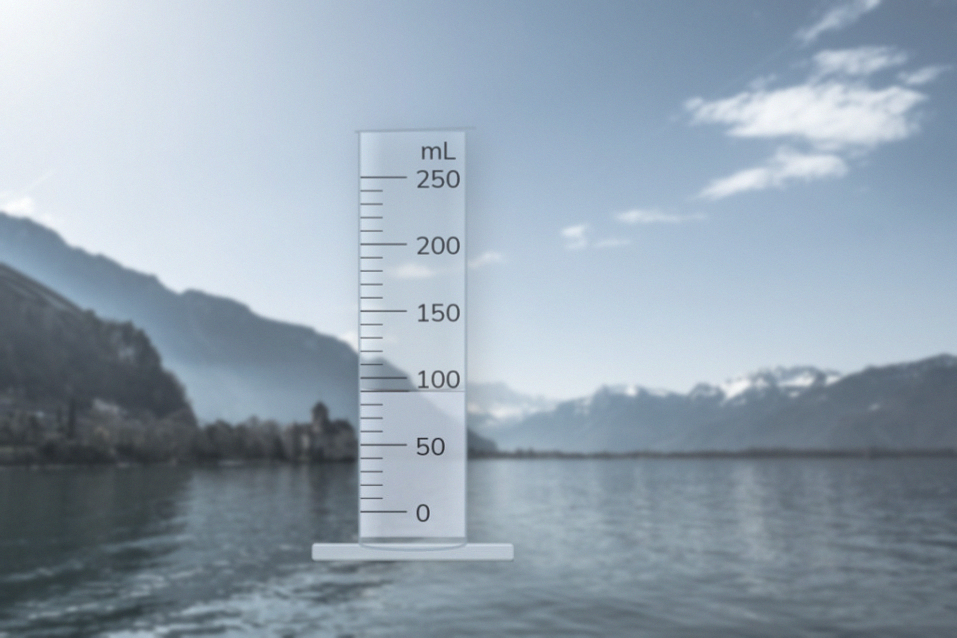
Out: 90
